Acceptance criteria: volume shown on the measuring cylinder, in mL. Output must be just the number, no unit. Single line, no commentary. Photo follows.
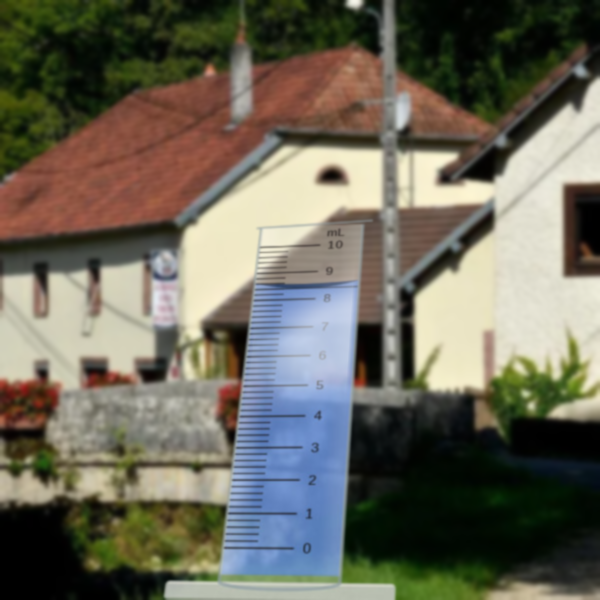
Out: 8.4
